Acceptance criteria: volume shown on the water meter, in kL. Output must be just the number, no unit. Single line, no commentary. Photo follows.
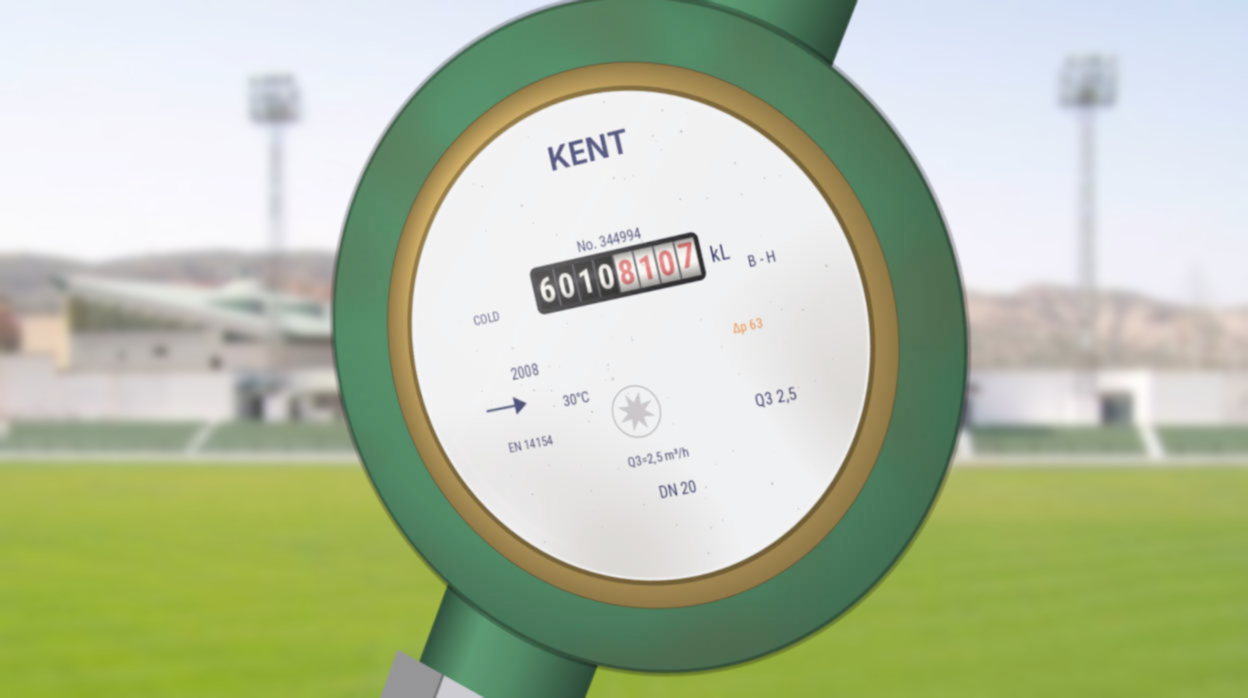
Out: 6010.8107
